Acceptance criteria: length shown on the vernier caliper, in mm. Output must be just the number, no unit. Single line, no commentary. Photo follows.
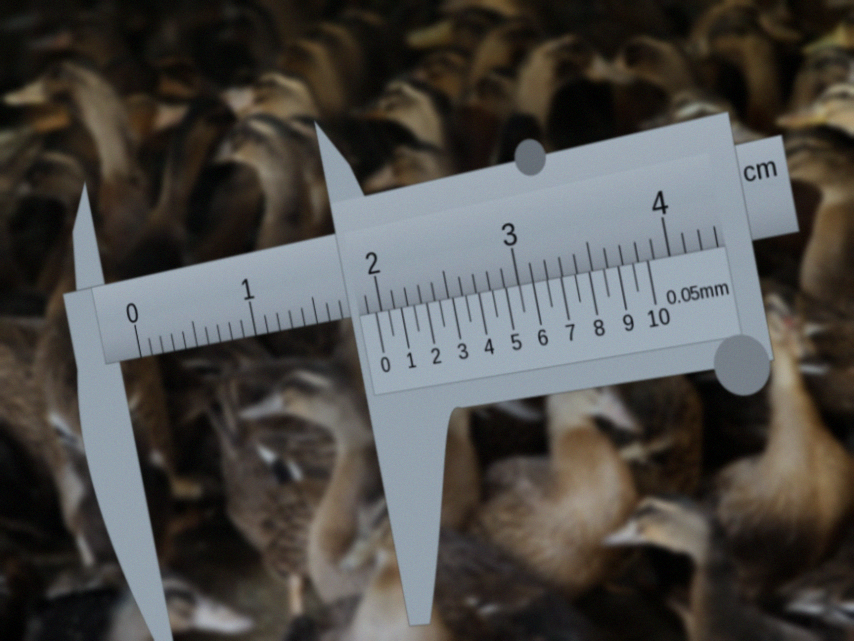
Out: 19.6
